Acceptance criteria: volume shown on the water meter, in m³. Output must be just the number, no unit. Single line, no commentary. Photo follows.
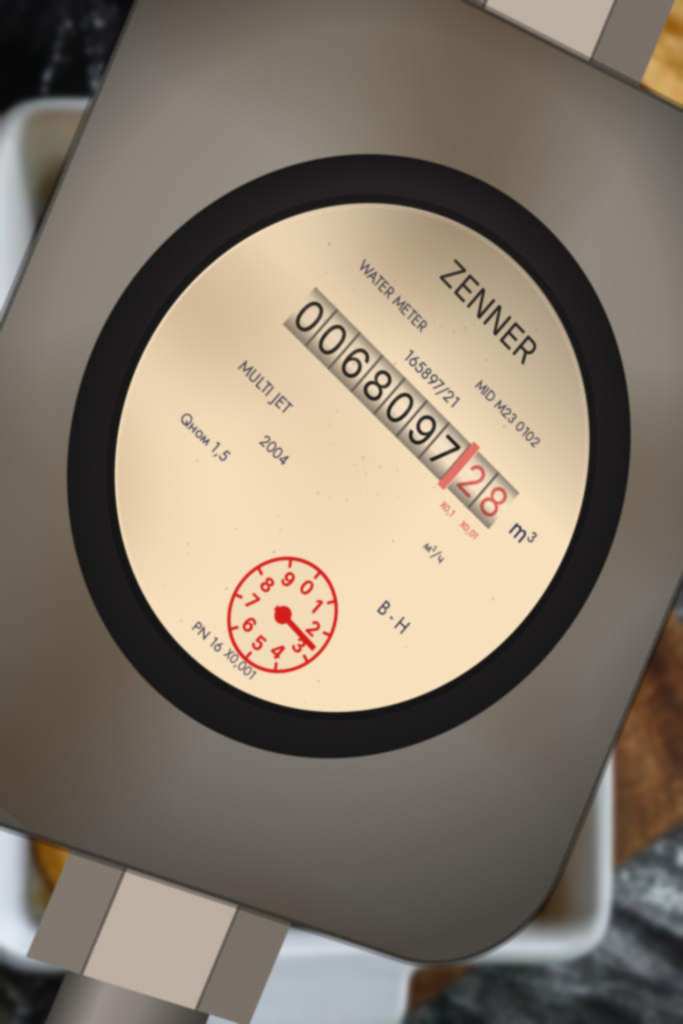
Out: 68097.282
